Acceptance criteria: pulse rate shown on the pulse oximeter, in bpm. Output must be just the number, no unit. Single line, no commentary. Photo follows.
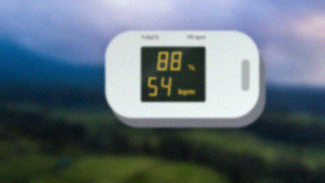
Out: 54
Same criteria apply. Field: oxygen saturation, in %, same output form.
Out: 88
